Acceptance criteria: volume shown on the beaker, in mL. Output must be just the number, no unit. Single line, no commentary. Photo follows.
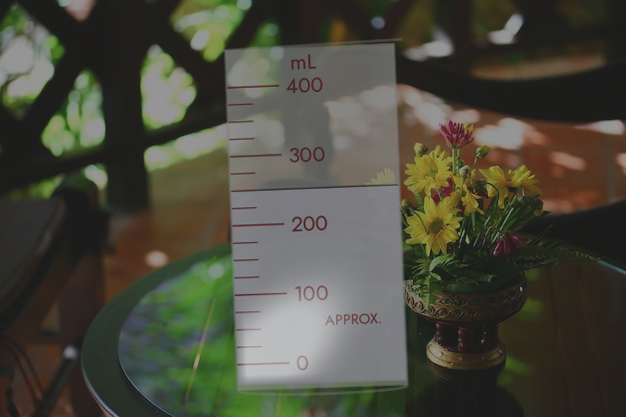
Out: 250
